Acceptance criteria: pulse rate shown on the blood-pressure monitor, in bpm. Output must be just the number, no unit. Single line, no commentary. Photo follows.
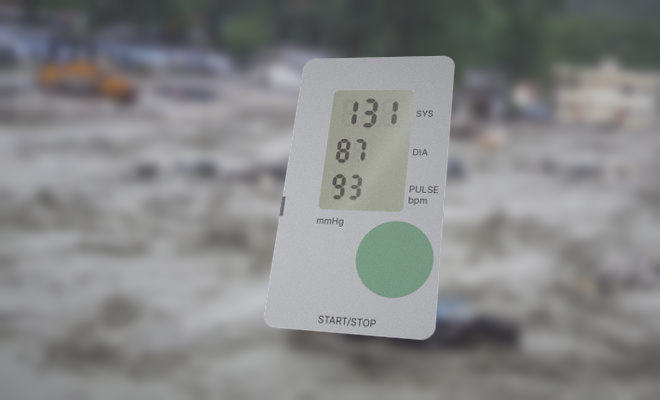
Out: 93
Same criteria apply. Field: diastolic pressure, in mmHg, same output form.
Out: 87
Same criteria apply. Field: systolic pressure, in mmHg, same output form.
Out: 131
